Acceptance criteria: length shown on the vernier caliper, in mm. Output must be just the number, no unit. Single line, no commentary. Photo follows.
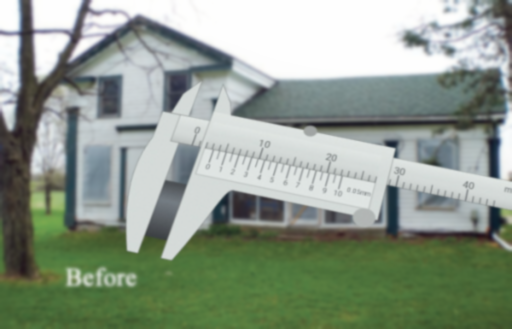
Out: 3.2
